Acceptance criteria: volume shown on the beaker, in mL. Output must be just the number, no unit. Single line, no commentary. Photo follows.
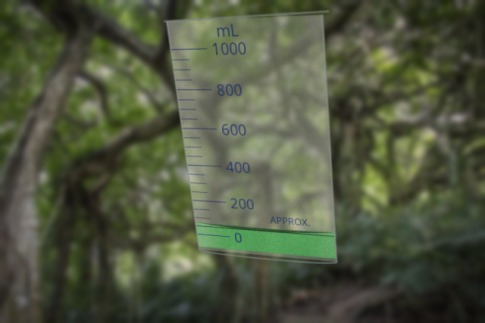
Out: 50
